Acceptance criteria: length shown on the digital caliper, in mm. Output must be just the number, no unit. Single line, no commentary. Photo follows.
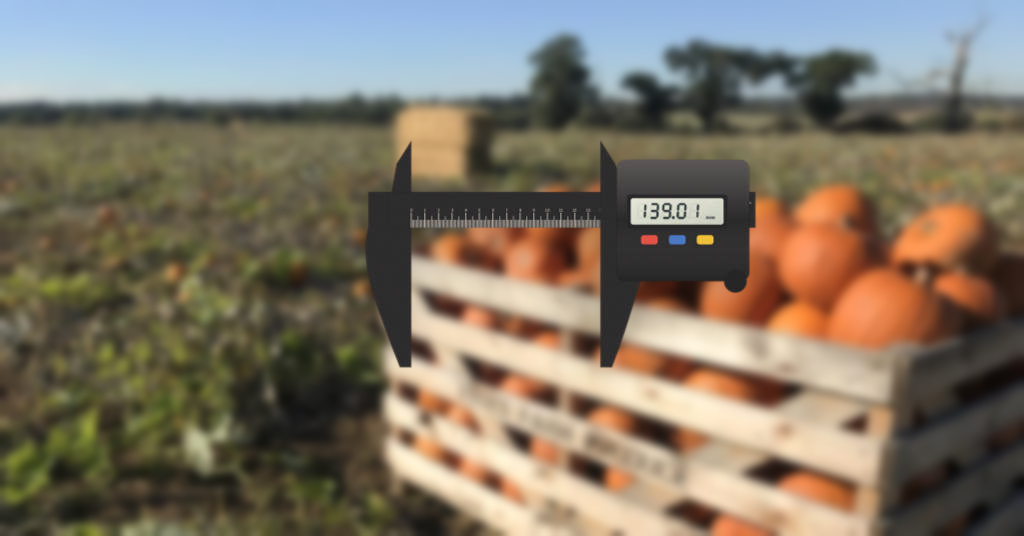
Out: 139.01
